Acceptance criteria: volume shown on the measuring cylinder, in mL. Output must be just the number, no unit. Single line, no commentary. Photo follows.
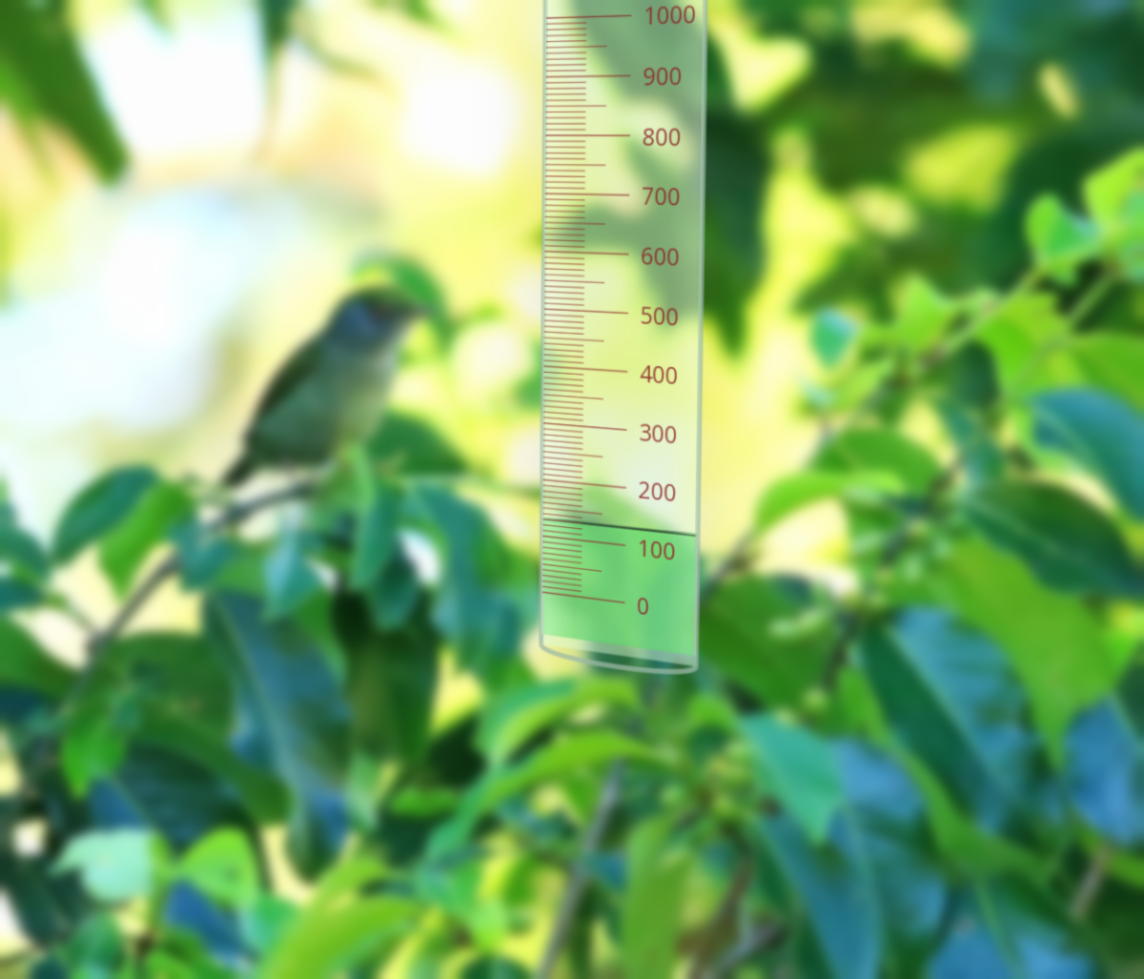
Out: 130
